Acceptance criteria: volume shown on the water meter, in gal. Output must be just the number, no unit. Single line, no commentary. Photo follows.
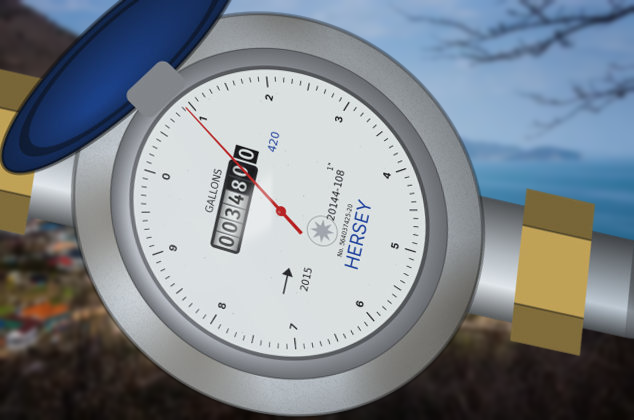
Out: 34800.9
